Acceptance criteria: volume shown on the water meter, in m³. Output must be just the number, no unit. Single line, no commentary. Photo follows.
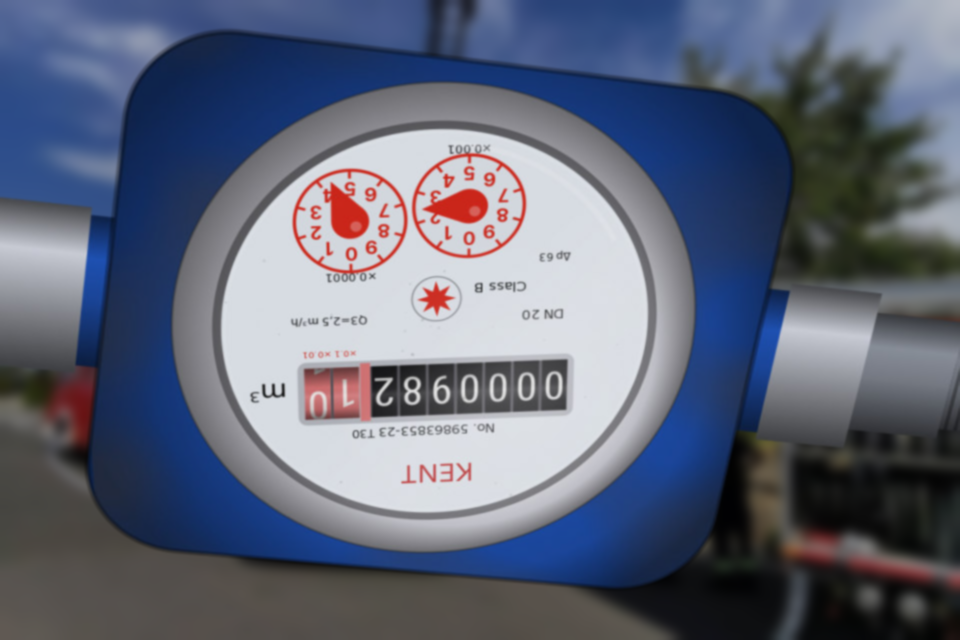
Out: 982.1024
